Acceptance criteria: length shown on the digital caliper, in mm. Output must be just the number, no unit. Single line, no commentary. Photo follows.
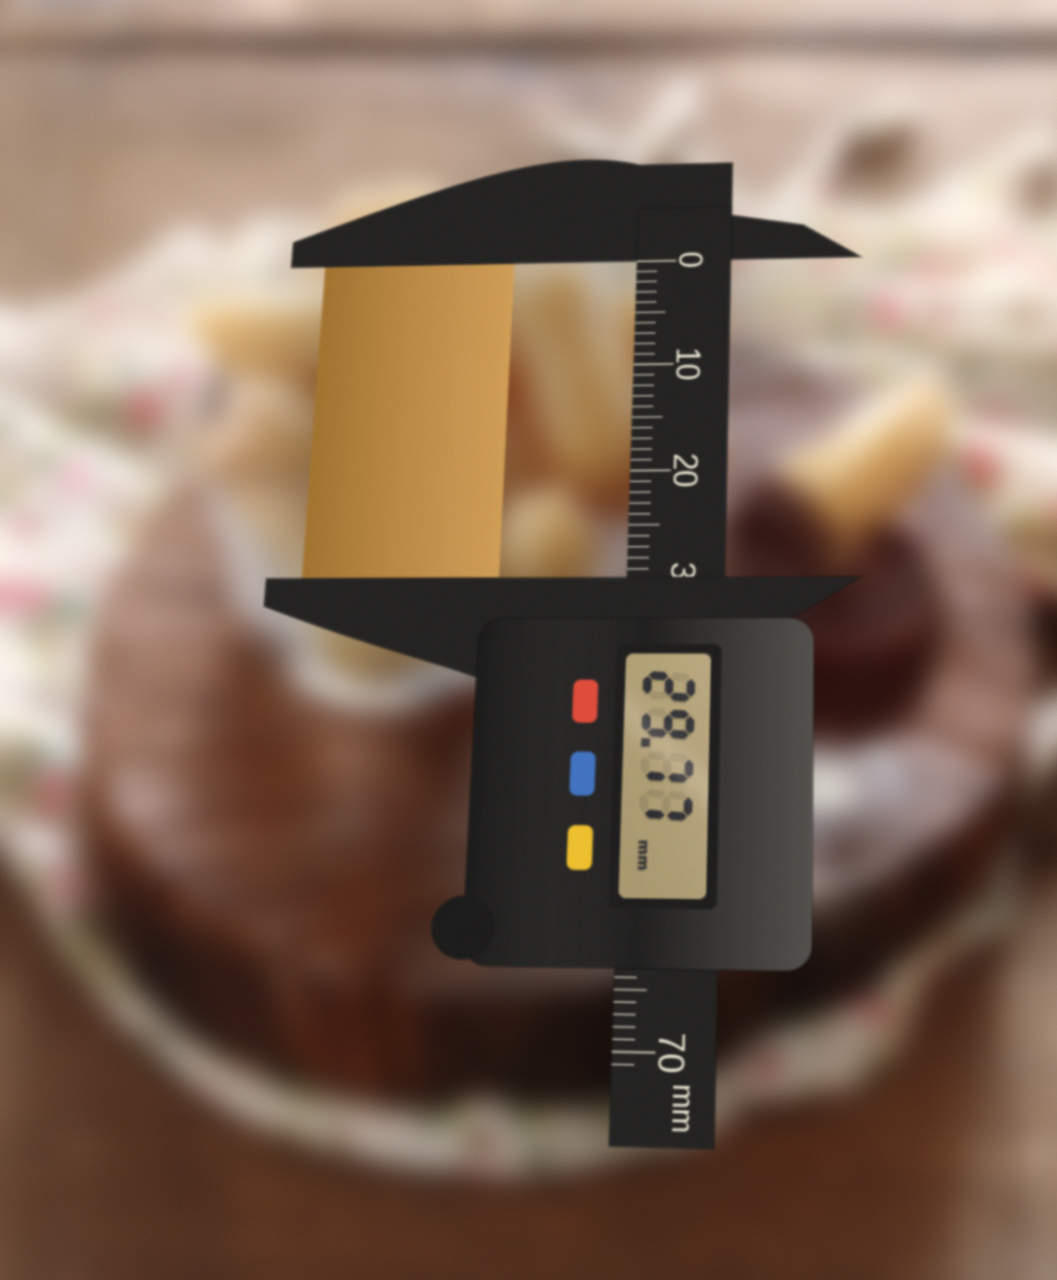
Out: 29.77
